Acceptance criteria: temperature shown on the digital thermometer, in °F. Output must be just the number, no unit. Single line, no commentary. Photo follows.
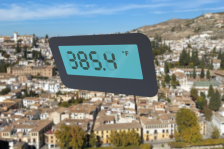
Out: 385.4
